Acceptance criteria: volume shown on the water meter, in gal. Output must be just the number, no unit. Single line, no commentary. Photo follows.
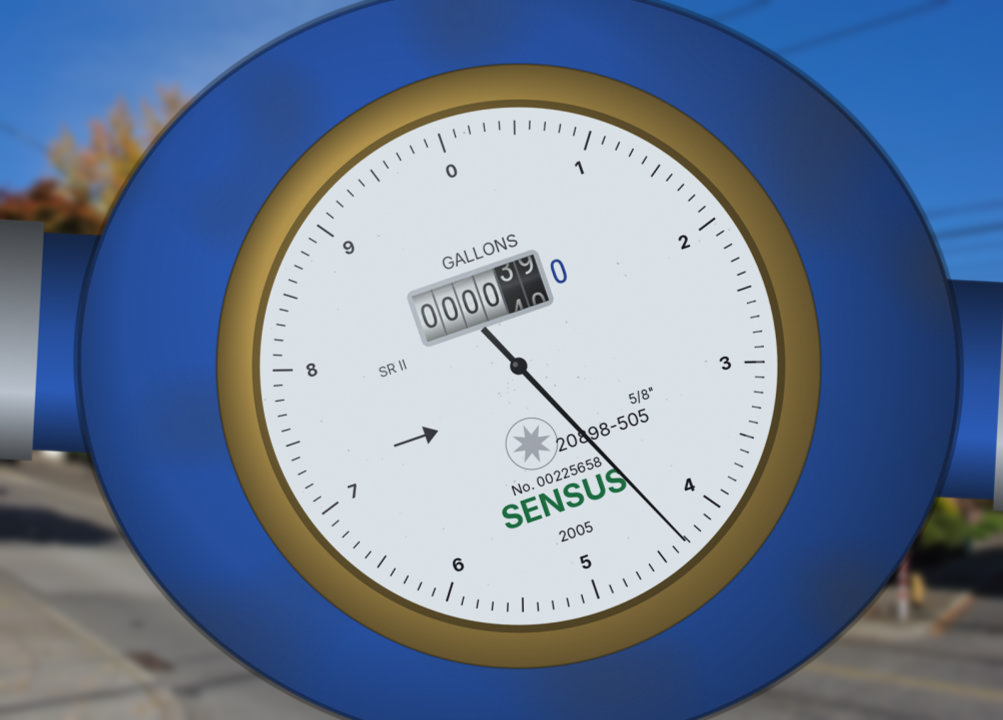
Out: 394.3
